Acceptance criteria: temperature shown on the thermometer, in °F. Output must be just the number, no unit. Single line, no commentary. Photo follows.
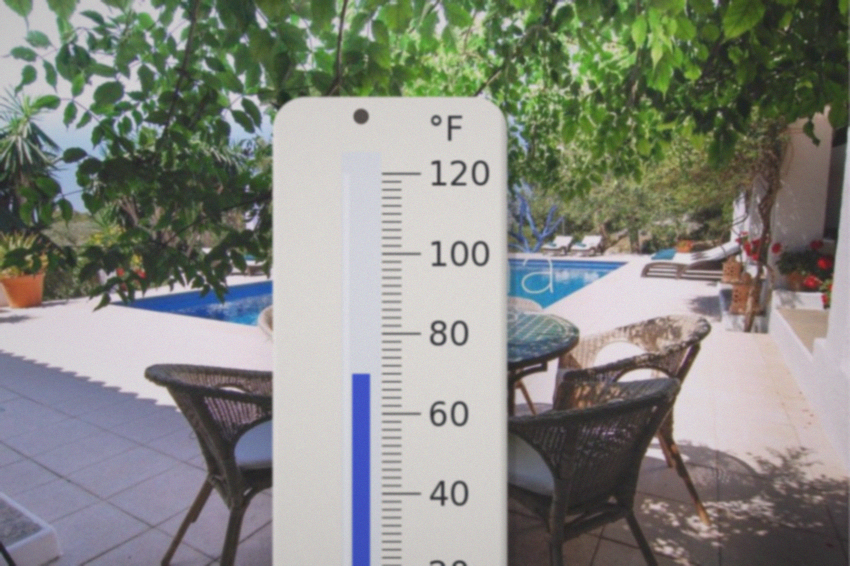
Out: 70
